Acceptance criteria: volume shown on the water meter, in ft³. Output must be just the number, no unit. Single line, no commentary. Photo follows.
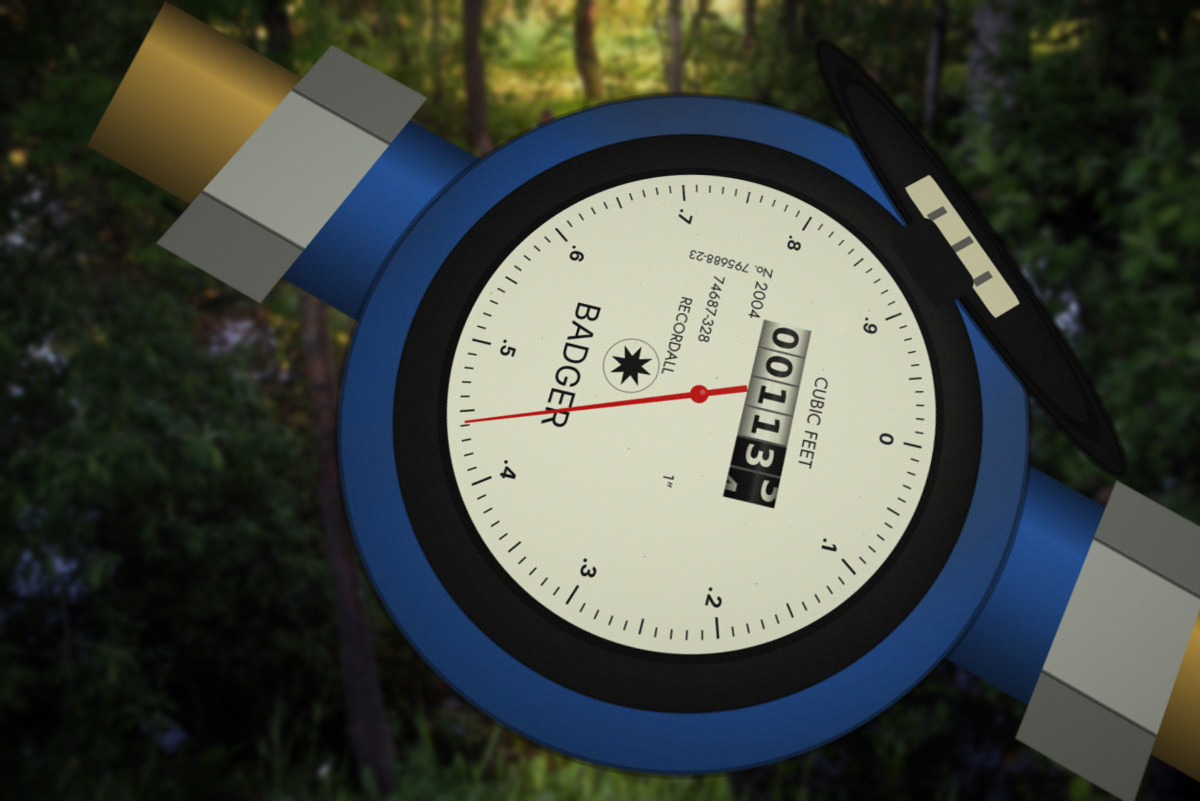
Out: 1133.44
